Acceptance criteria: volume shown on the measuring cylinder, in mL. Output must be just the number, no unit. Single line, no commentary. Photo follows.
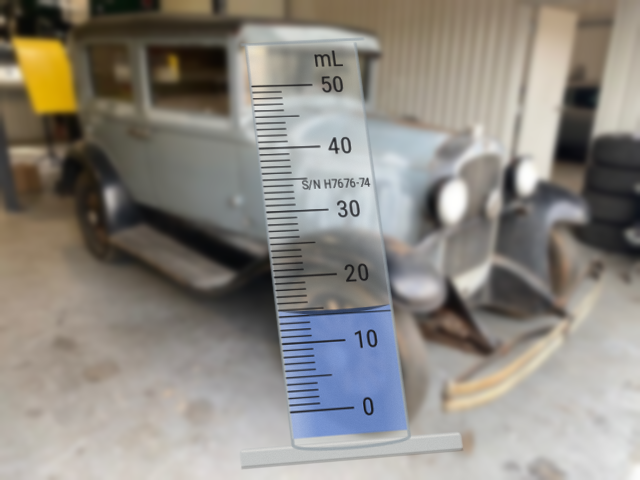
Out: 14
